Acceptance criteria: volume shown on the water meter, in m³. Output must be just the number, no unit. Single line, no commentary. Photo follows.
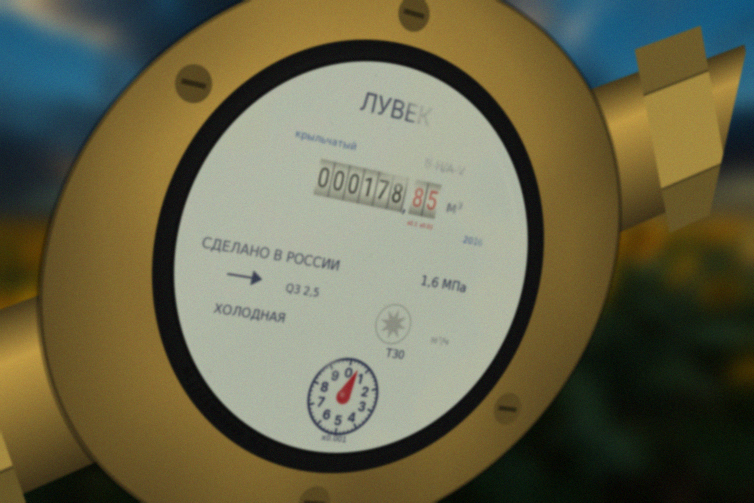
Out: 178.850
